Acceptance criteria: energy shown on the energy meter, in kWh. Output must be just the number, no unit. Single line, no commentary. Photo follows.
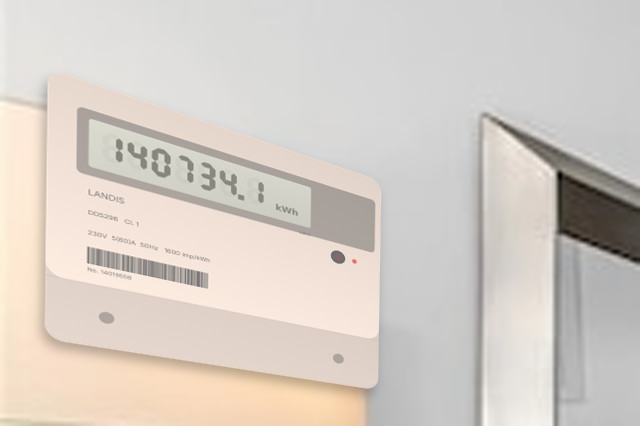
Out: 140734.1
